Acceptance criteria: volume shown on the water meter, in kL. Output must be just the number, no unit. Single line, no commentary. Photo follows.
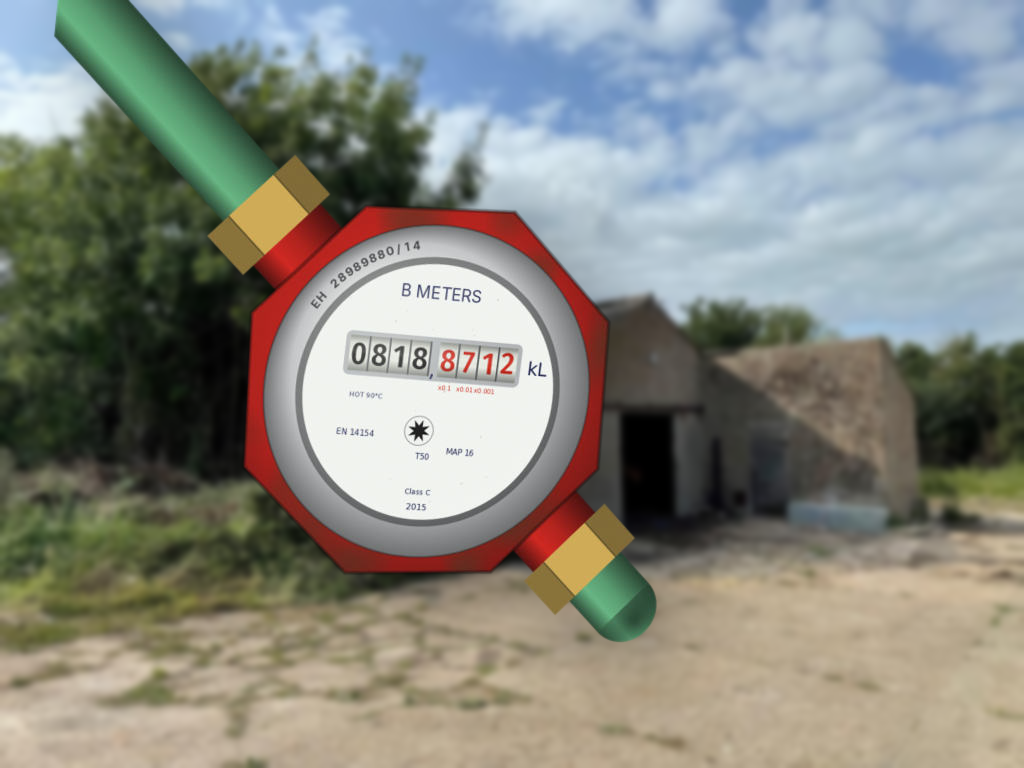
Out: 818.8712
